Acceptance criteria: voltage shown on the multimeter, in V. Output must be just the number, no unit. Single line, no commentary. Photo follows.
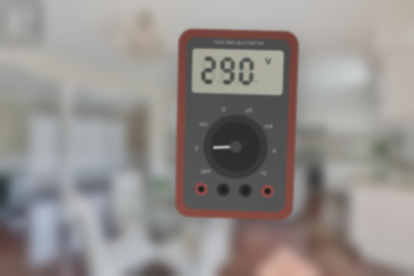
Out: 290
